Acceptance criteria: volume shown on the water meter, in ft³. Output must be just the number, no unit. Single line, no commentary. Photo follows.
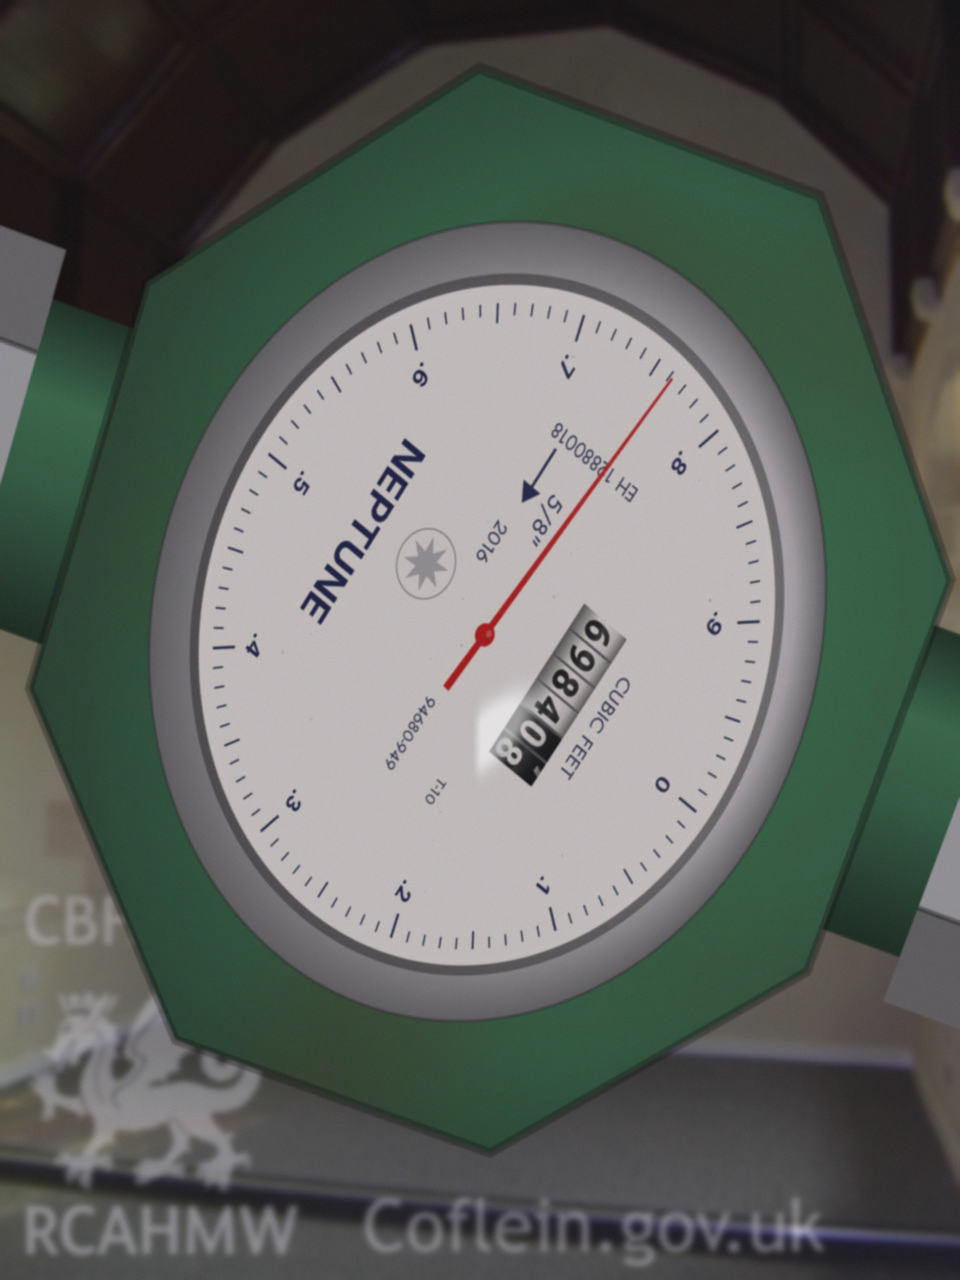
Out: 698407.76
